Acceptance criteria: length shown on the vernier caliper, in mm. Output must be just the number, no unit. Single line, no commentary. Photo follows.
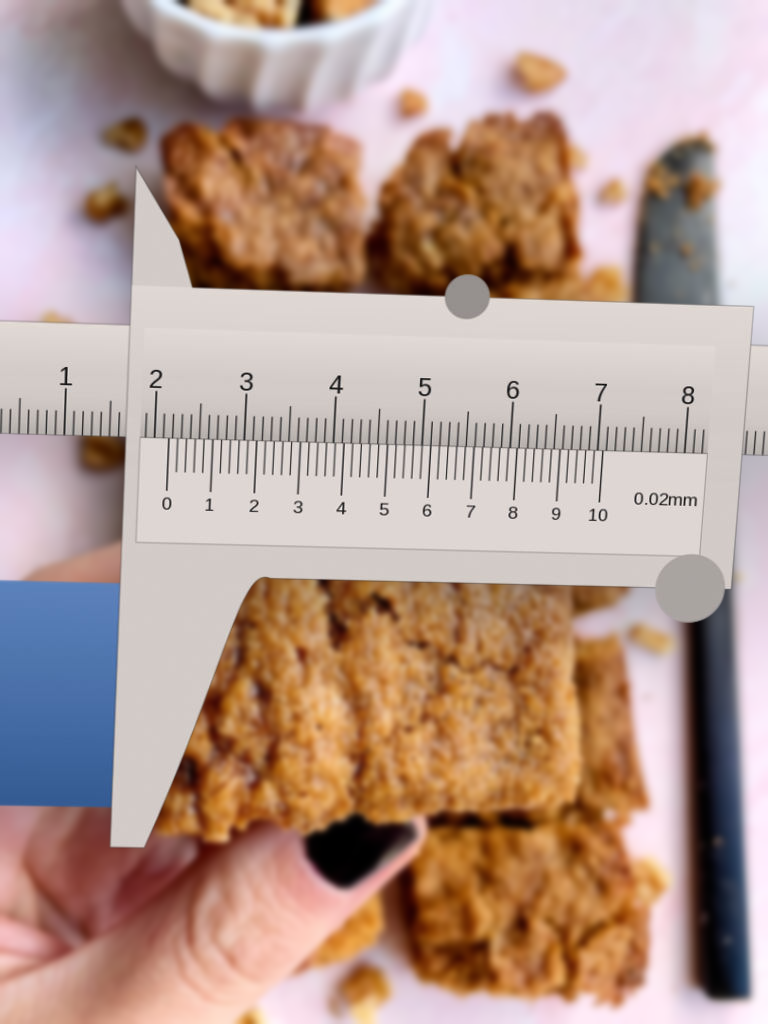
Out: 21.6
